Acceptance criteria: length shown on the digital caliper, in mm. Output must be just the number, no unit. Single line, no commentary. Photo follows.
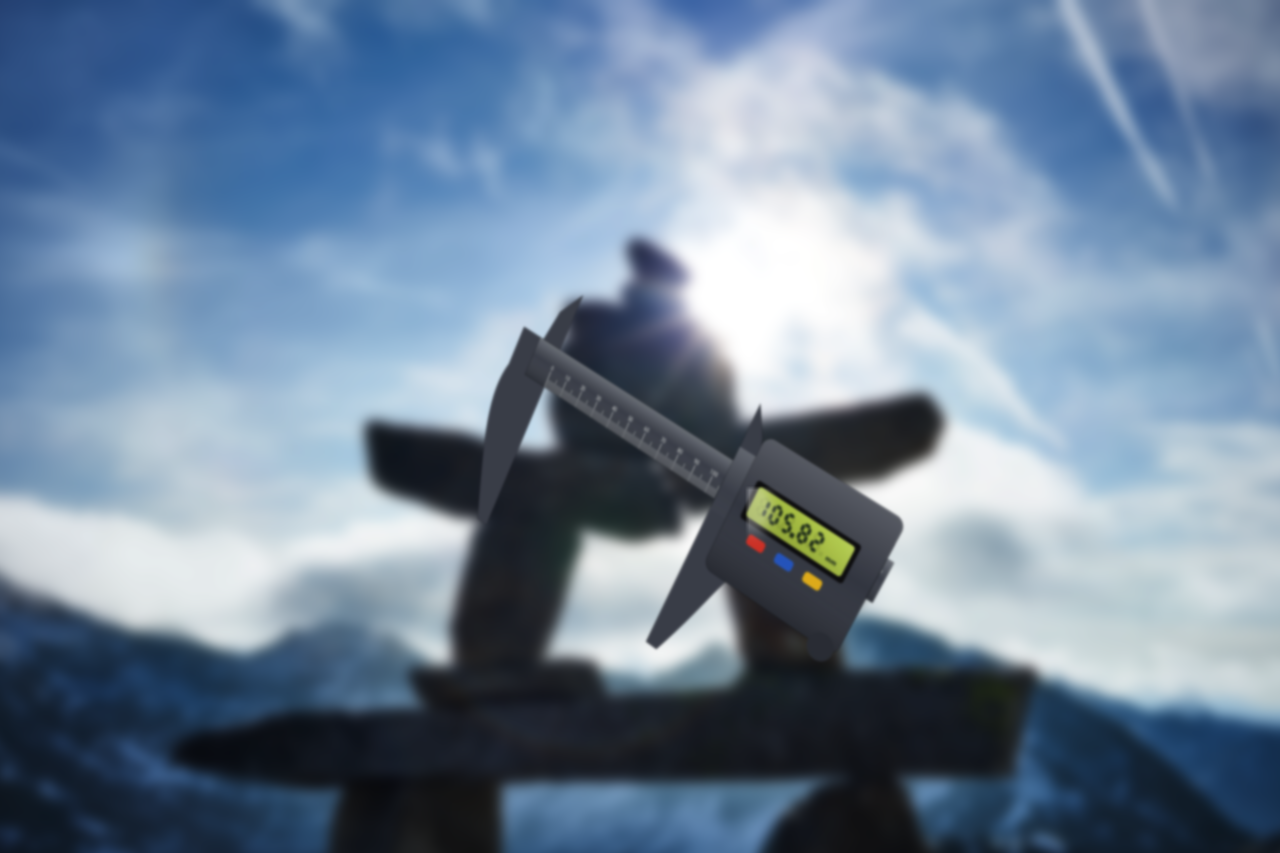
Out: 105.82
